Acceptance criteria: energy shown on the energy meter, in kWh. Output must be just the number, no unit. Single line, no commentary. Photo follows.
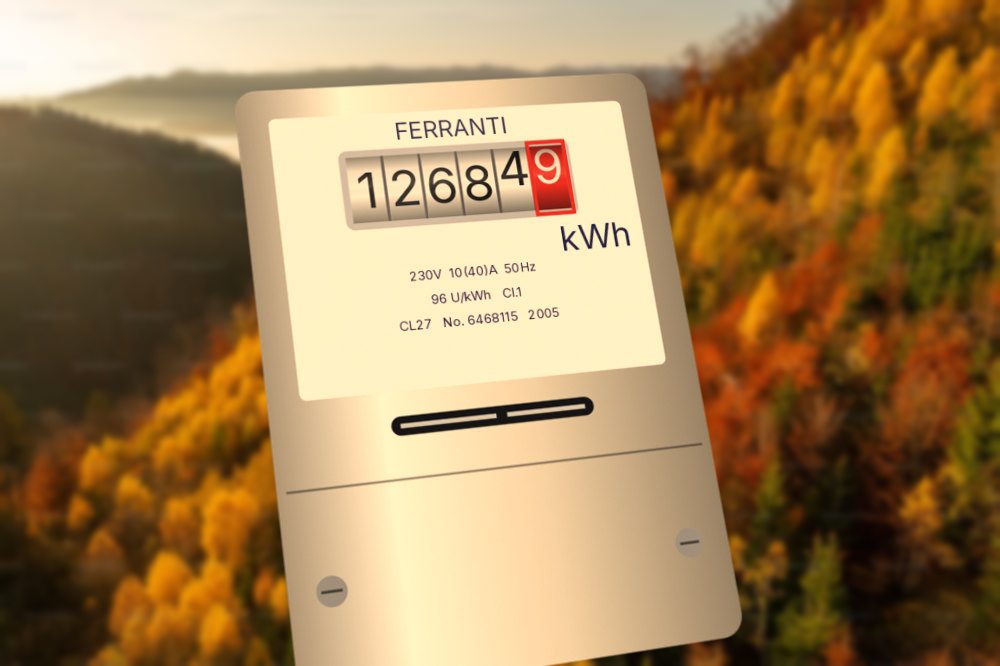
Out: 12684.9
